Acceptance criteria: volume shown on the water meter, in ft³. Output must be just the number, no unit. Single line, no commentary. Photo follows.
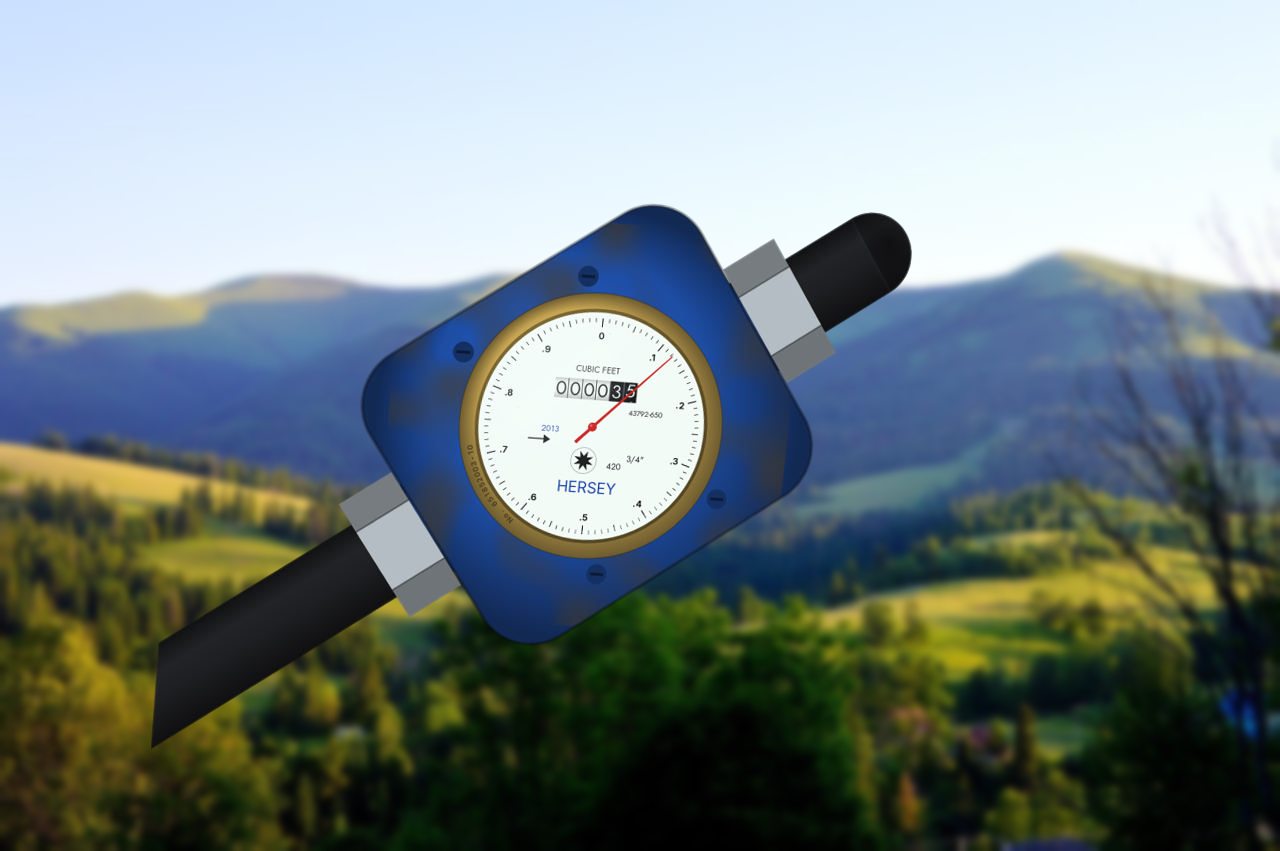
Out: 35.12
